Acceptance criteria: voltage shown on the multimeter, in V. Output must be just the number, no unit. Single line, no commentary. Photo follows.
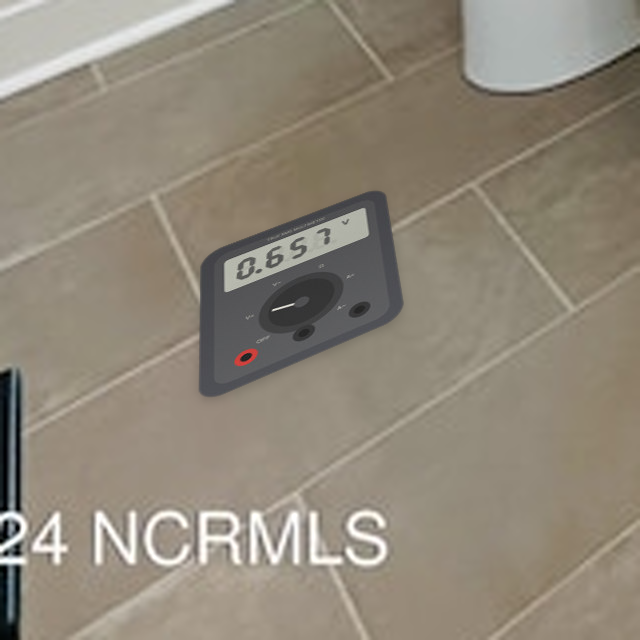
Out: 0.657
